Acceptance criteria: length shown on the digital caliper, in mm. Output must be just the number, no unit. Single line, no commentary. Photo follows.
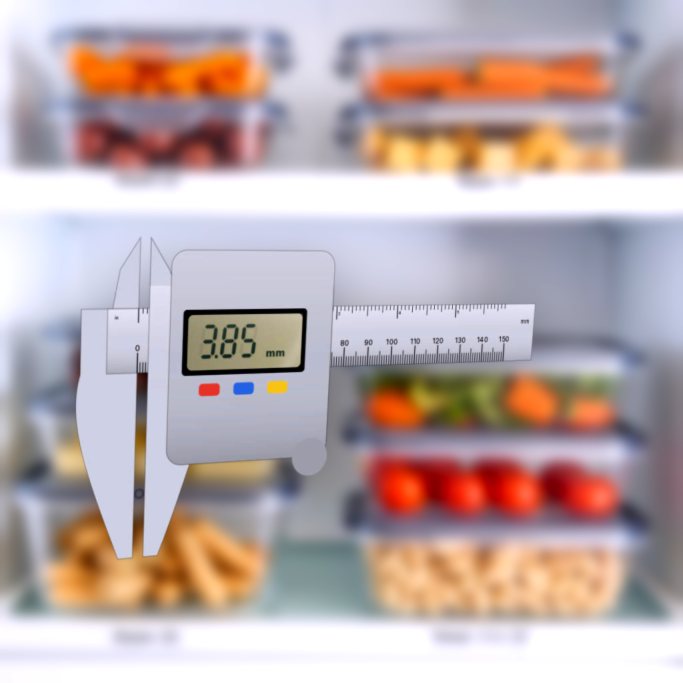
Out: 3.85
